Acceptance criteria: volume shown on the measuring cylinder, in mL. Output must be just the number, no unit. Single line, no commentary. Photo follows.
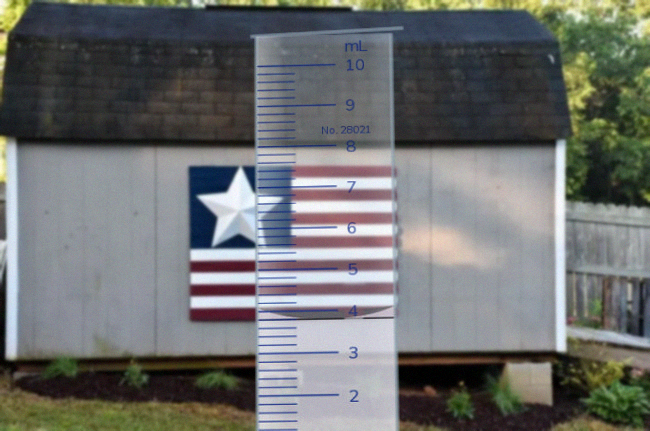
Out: 3.8
